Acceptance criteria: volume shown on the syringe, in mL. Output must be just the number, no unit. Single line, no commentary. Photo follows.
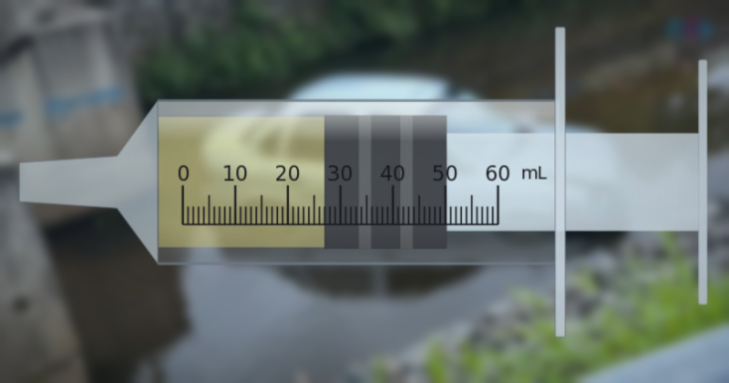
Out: 27
